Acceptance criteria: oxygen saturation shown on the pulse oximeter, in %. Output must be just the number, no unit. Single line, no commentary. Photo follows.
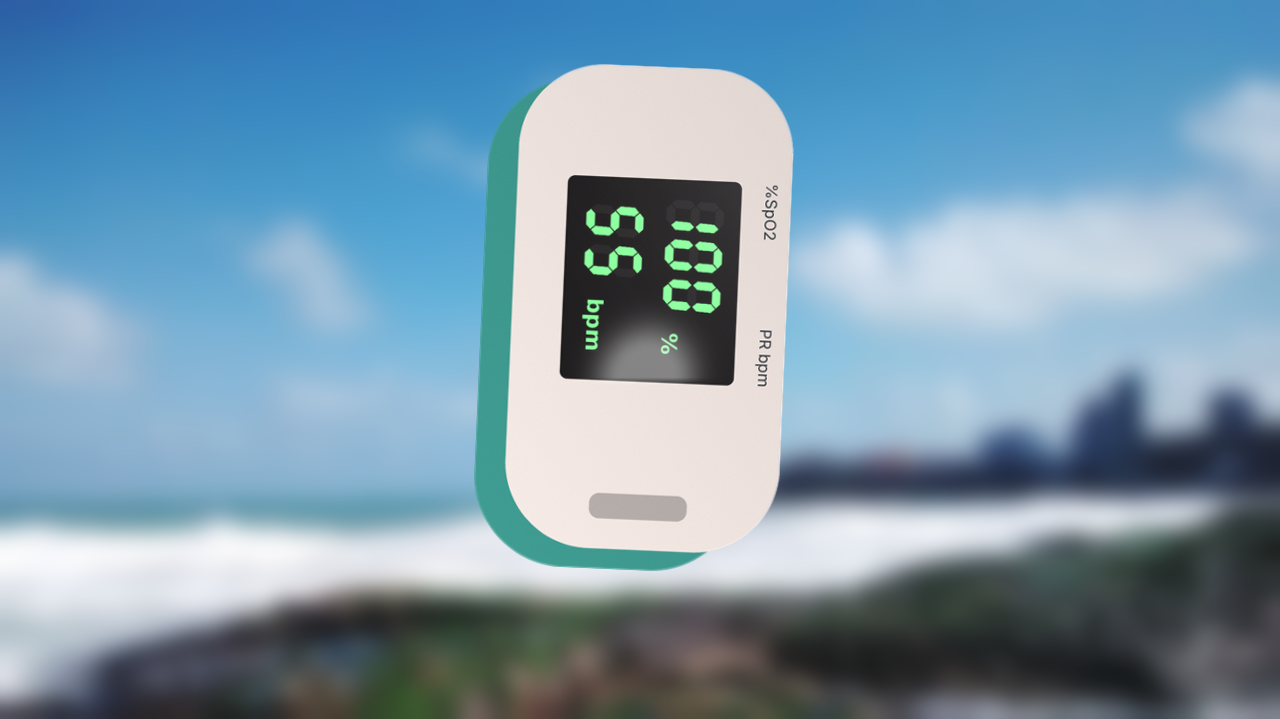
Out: 100
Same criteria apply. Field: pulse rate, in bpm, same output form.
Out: 55
